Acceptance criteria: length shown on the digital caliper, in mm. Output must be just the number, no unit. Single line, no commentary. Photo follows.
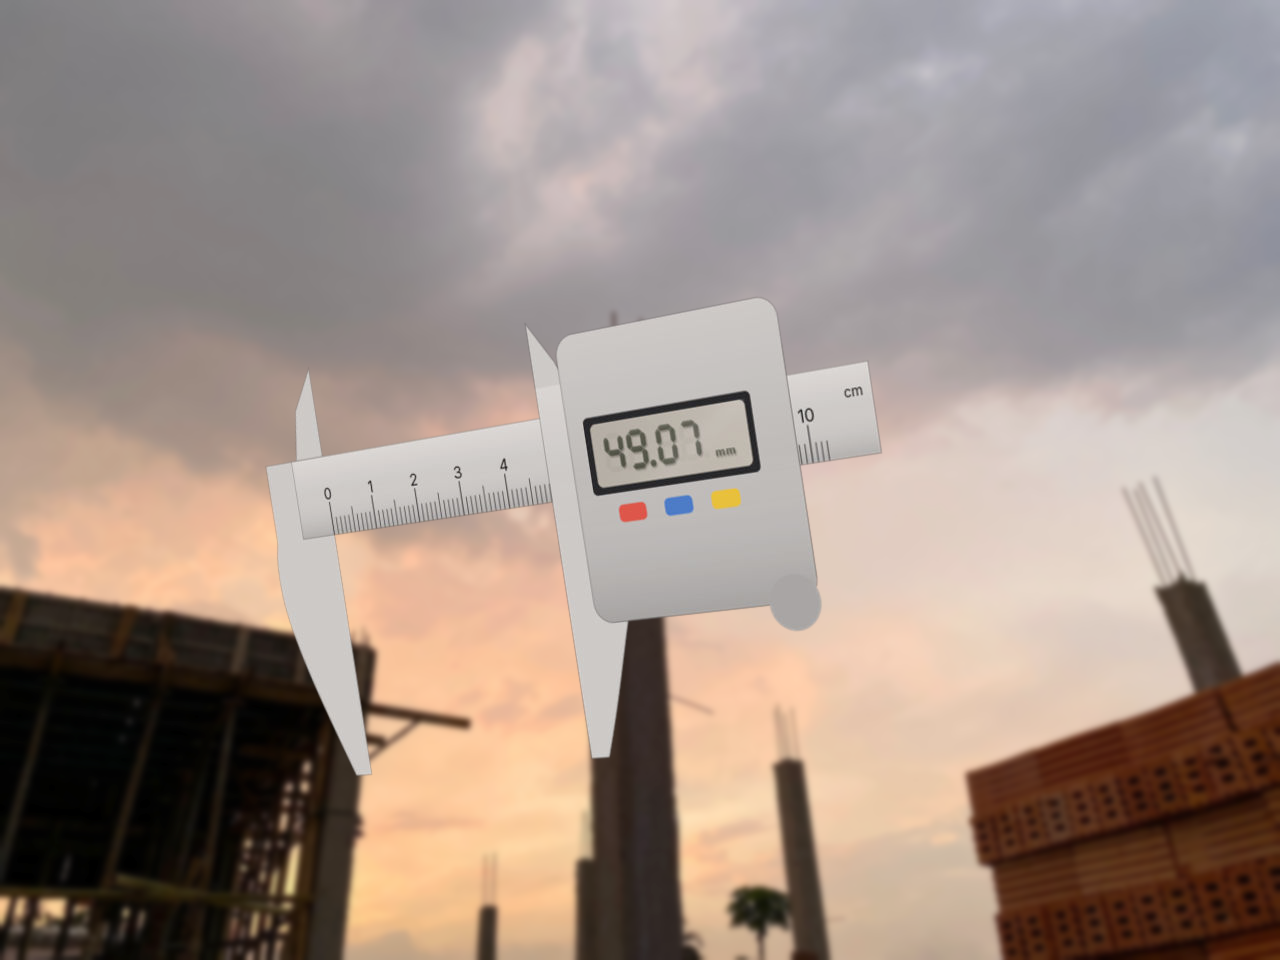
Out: 49.07
